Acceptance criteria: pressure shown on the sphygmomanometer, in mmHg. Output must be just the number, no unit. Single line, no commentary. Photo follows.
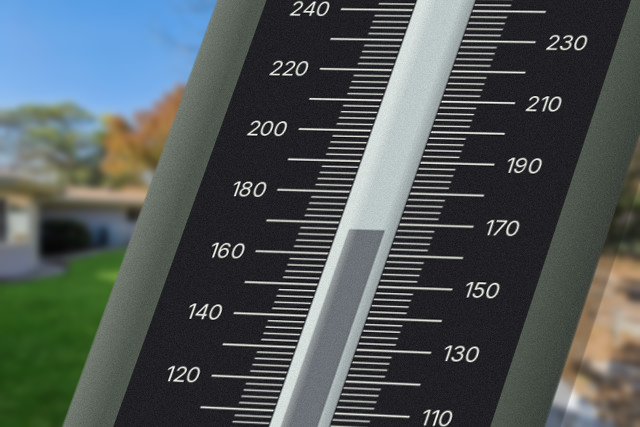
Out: 168
